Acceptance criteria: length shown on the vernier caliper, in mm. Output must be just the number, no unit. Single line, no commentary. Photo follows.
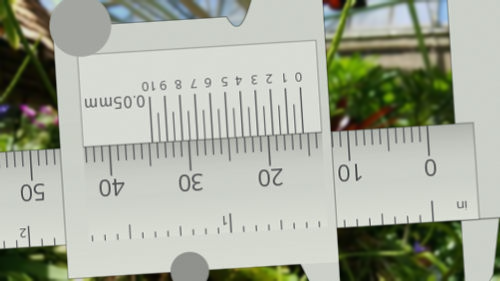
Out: 15.6
